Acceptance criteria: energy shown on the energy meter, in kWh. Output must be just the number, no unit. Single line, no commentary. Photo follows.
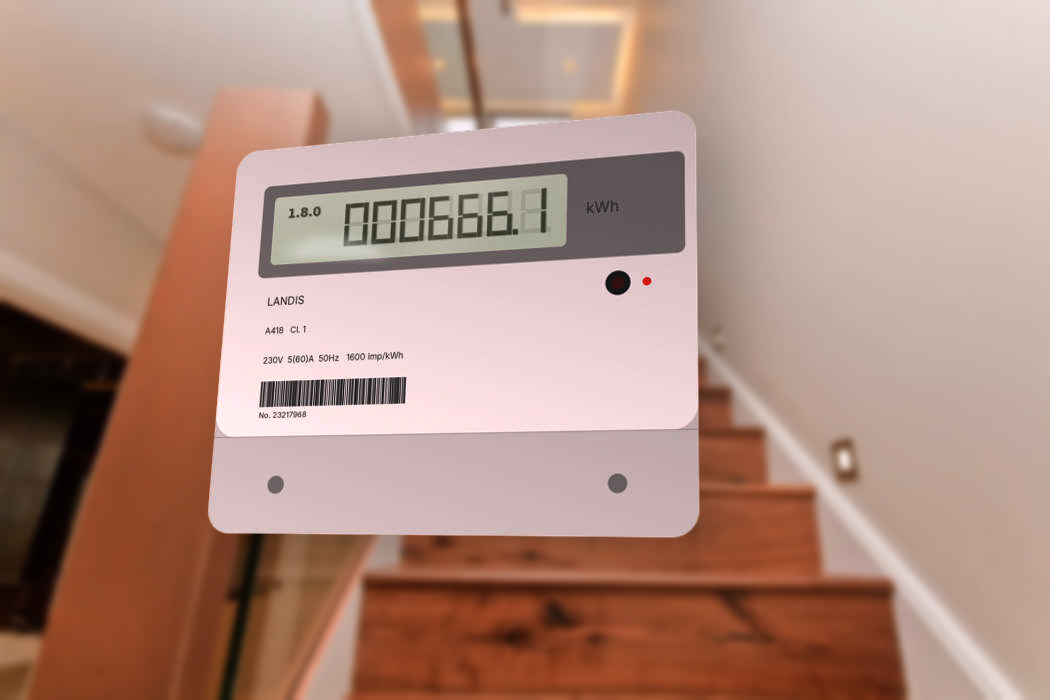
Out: 666.1
